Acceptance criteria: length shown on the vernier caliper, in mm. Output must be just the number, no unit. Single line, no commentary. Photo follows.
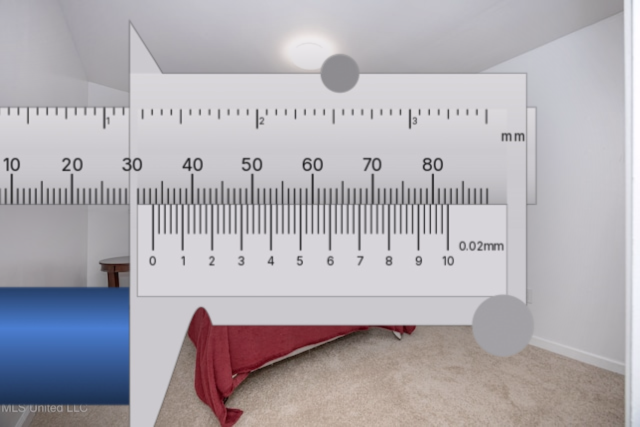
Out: 33.5
